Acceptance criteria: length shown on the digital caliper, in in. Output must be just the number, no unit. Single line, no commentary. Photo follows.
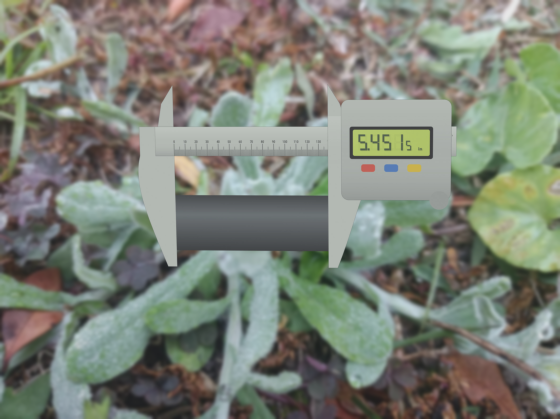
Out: 5.4515
